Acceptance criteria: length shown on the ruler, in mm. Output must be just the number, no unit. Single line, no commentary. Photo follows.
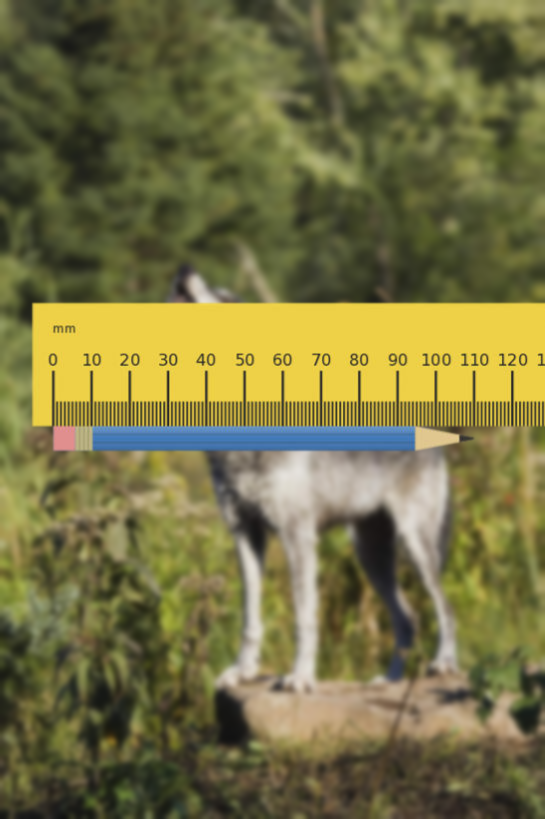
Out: 110
